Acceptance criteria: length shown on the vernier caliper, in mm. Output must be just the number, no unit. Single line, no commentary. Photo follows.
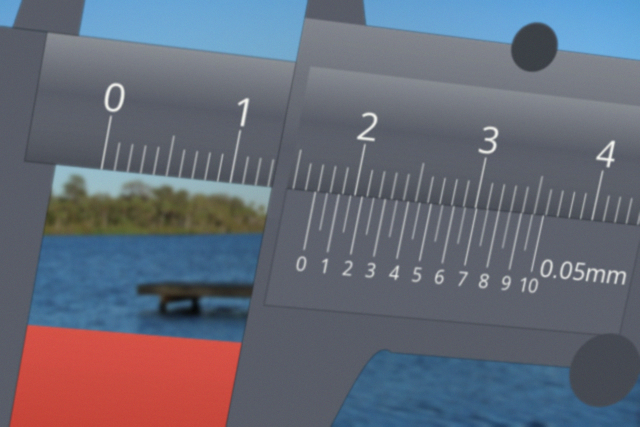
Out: 16.8
